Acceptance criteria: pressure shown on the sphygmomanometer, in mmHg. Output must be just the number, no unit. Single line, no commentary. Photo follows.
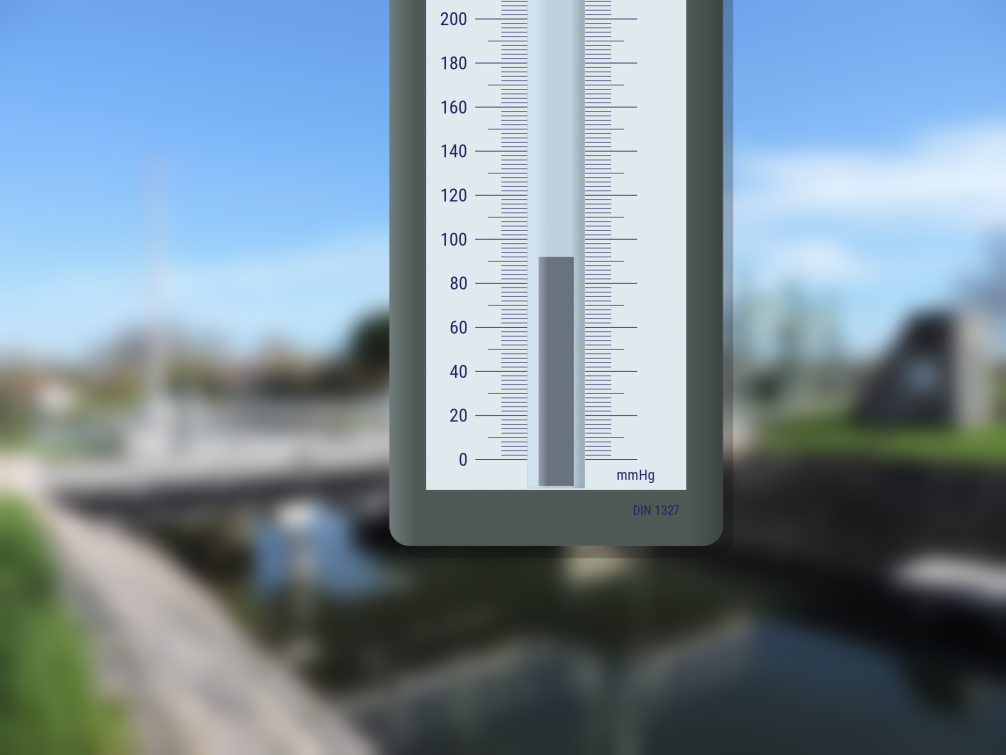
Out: 92
